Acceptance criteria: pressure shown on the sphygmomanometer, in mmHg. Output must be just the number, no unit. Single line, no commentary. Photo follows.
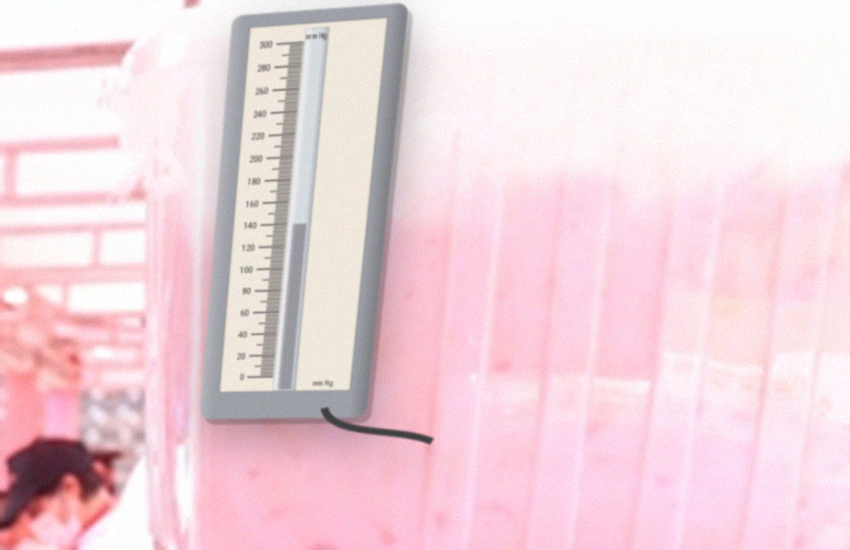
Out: 140
